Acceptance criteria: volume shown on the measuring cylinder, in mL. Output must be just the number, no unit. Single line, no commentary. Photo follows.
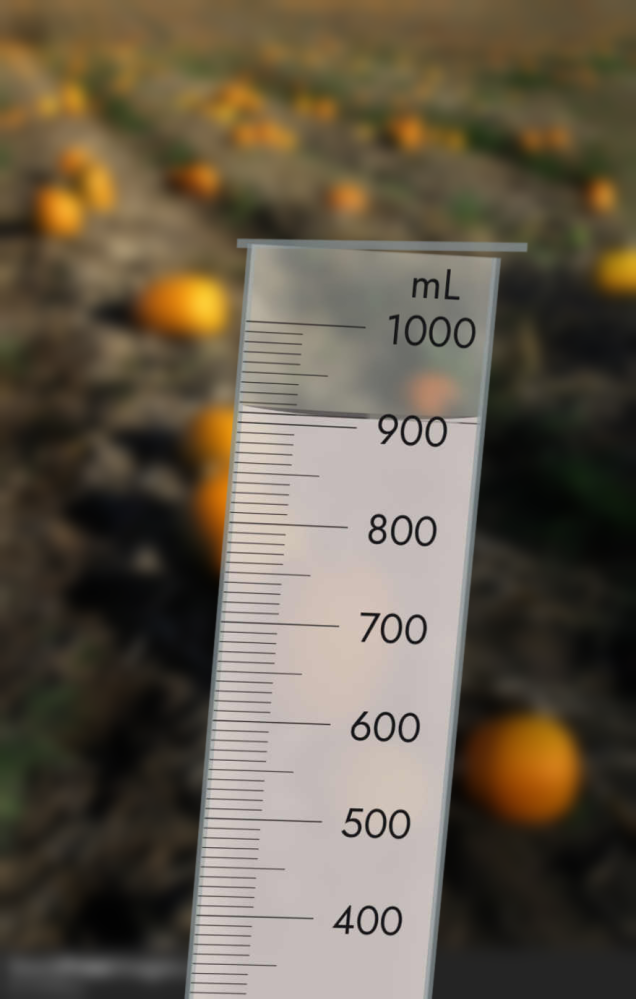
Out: 910
